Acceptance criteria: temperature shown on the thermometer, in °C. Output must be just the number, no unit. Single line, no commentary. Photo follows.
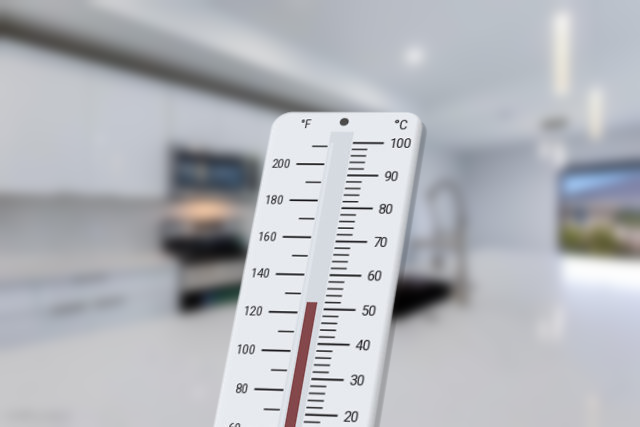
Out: 52
